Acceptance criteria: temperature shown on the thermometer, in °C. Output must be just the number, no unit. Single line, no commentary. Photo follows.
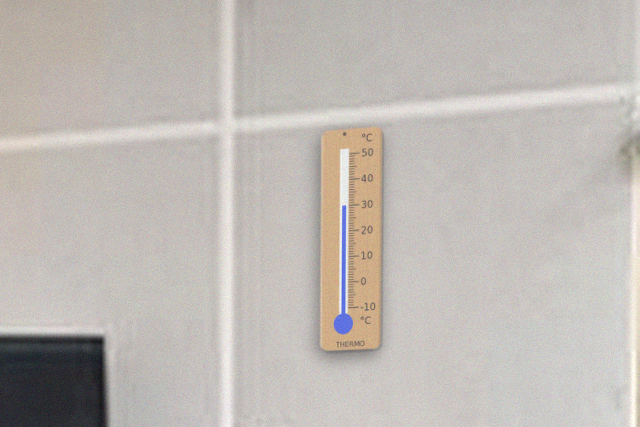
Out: 30
